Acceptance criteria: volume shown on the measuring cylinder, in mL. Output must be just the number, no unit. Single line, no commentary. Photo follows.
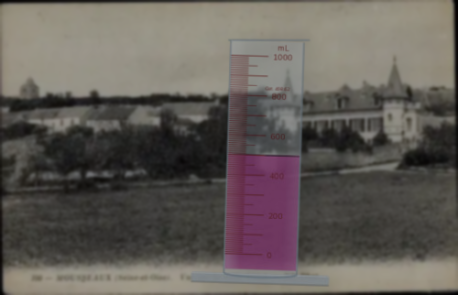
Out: 500
